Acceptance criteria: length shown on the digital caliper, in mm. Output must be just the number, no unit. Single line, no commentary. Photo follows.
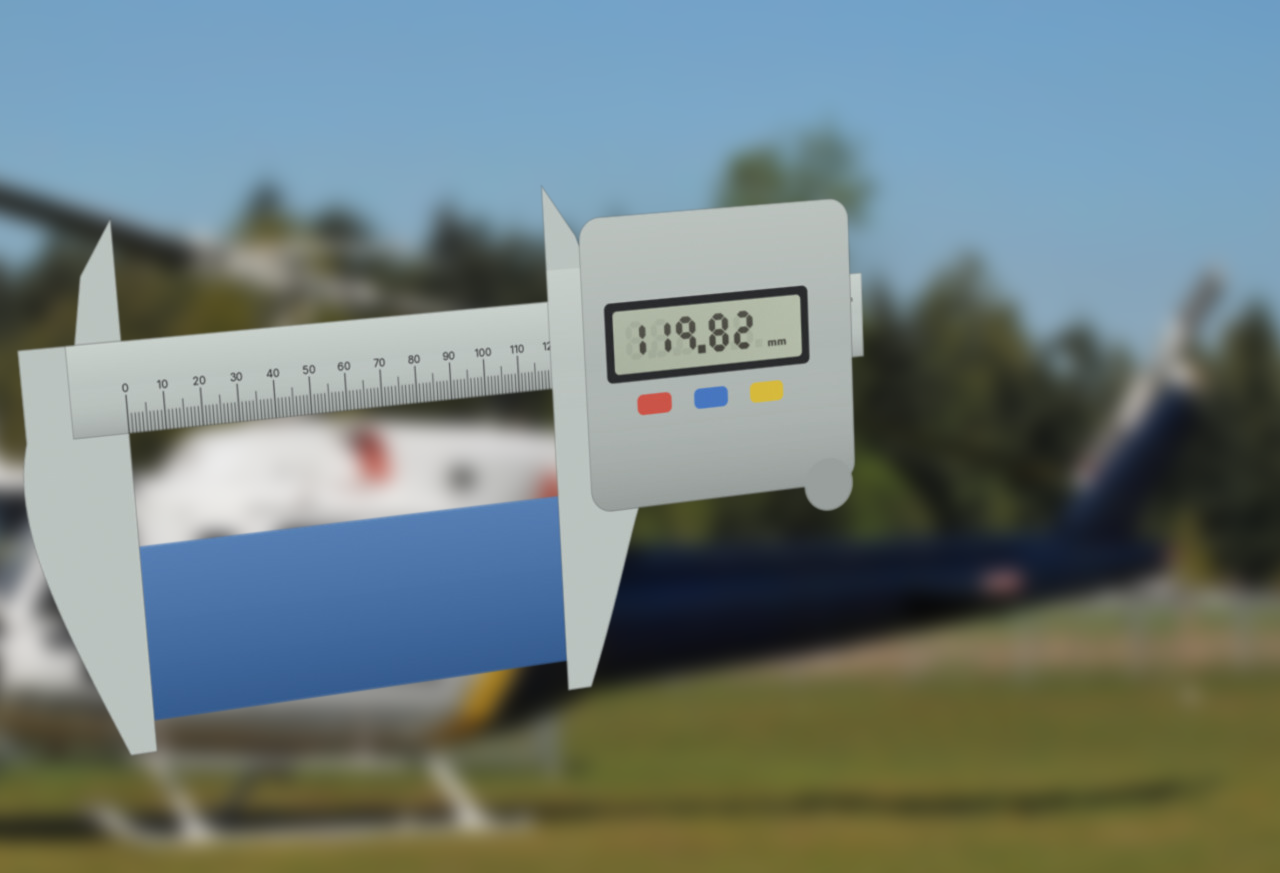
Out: 119.82
